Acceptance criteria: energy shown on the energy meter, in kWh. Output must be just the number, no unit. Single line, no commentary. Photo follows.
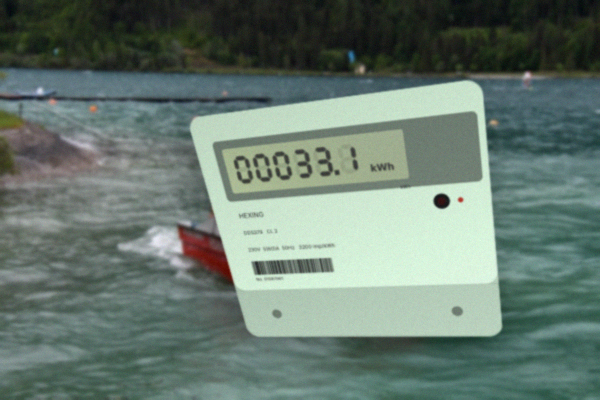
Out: 33.1
